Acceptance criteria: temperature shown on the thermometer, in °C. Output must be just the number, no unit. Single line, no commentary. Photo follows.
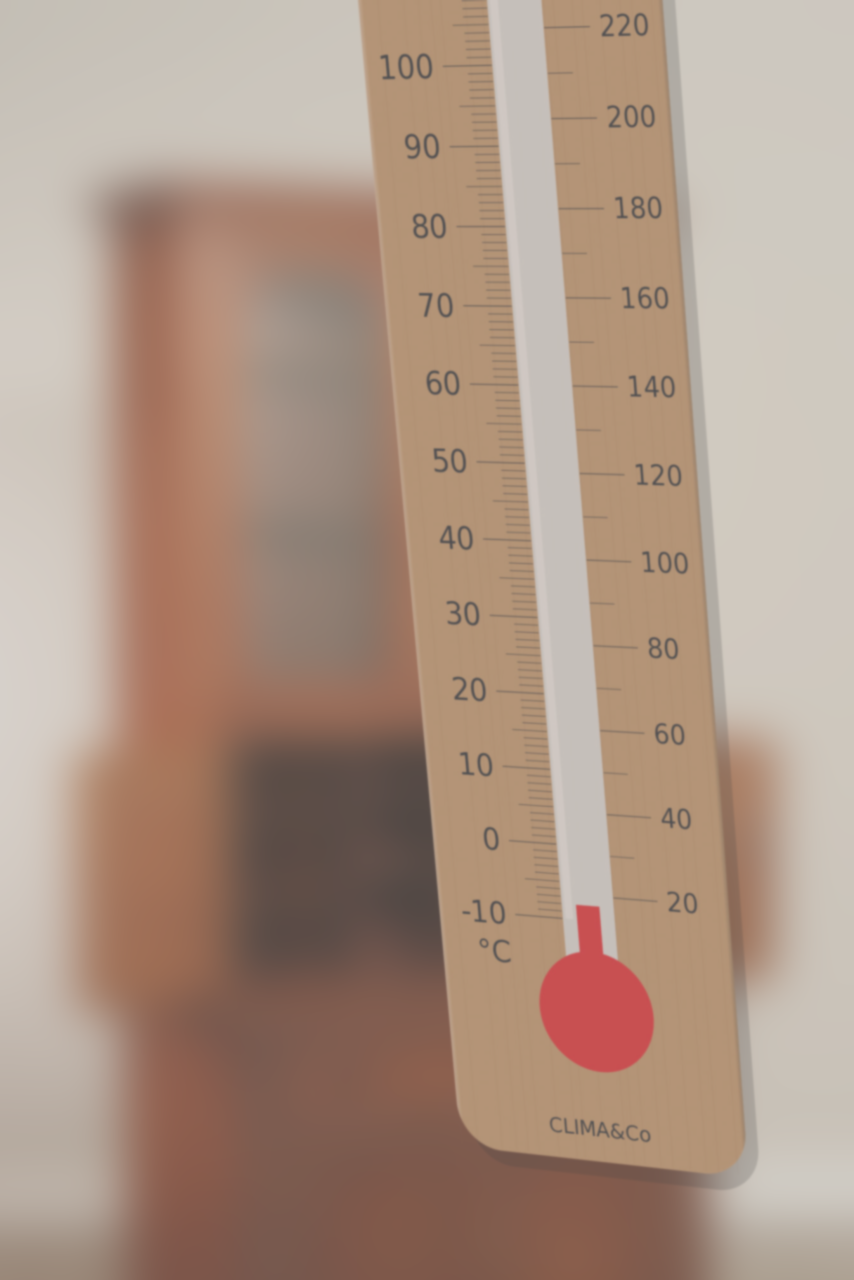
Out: -8
